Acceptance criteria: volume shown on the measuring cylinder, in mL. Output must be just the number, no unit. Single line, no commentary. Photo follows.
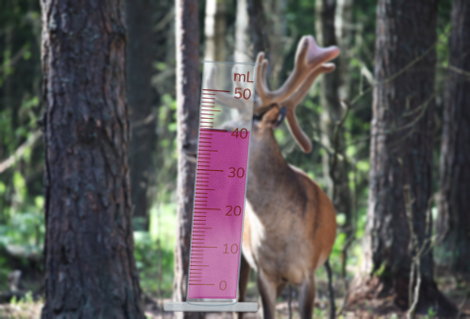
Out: 40
